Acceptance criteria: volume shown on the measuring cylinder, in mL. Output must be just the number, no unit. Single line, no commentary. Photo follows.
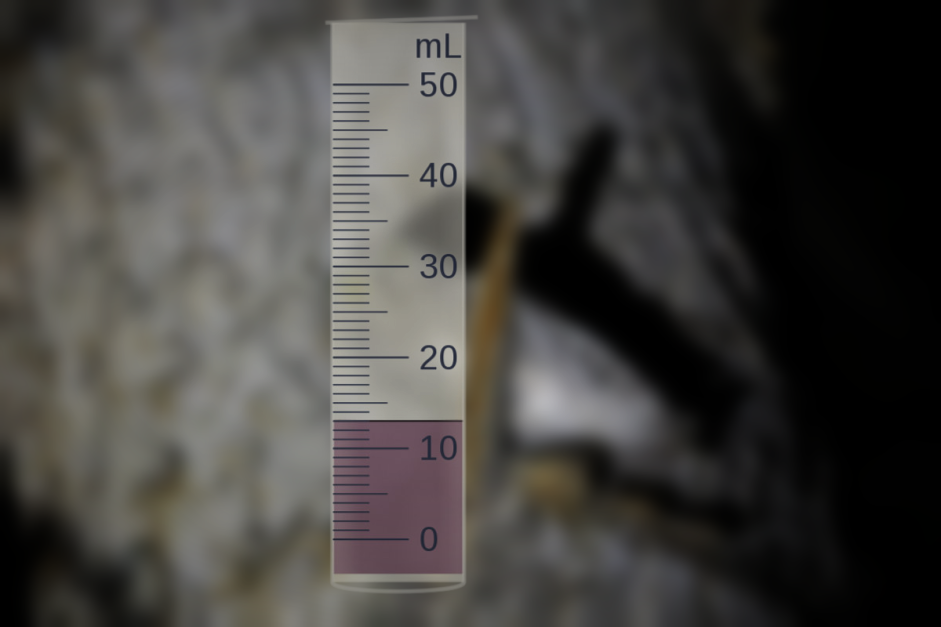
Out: 13
